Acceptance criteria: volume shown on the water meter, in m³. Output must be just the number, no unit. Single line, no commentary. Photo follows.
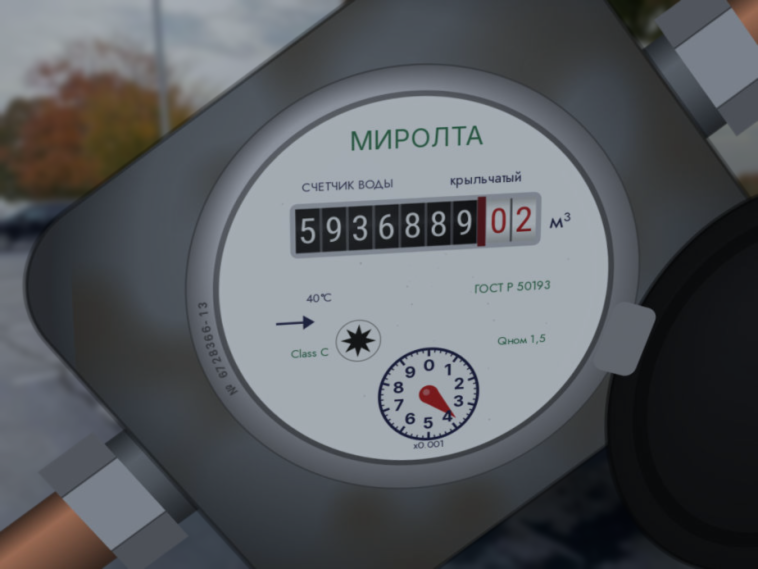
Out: 5936889.023
